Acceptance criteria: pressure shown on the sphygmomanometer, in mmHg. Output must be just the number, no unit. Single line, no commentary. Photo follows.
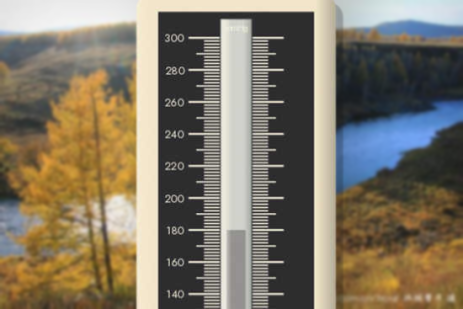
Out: 180
